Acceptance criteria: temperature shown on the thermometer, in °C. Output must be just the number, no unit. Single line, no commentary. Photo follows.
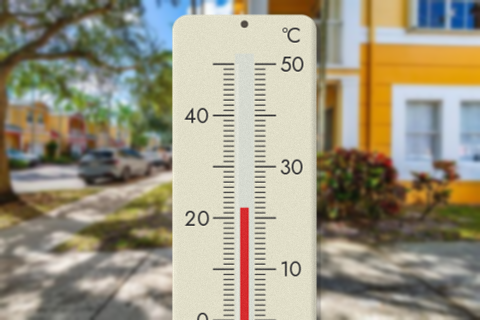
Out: 22
